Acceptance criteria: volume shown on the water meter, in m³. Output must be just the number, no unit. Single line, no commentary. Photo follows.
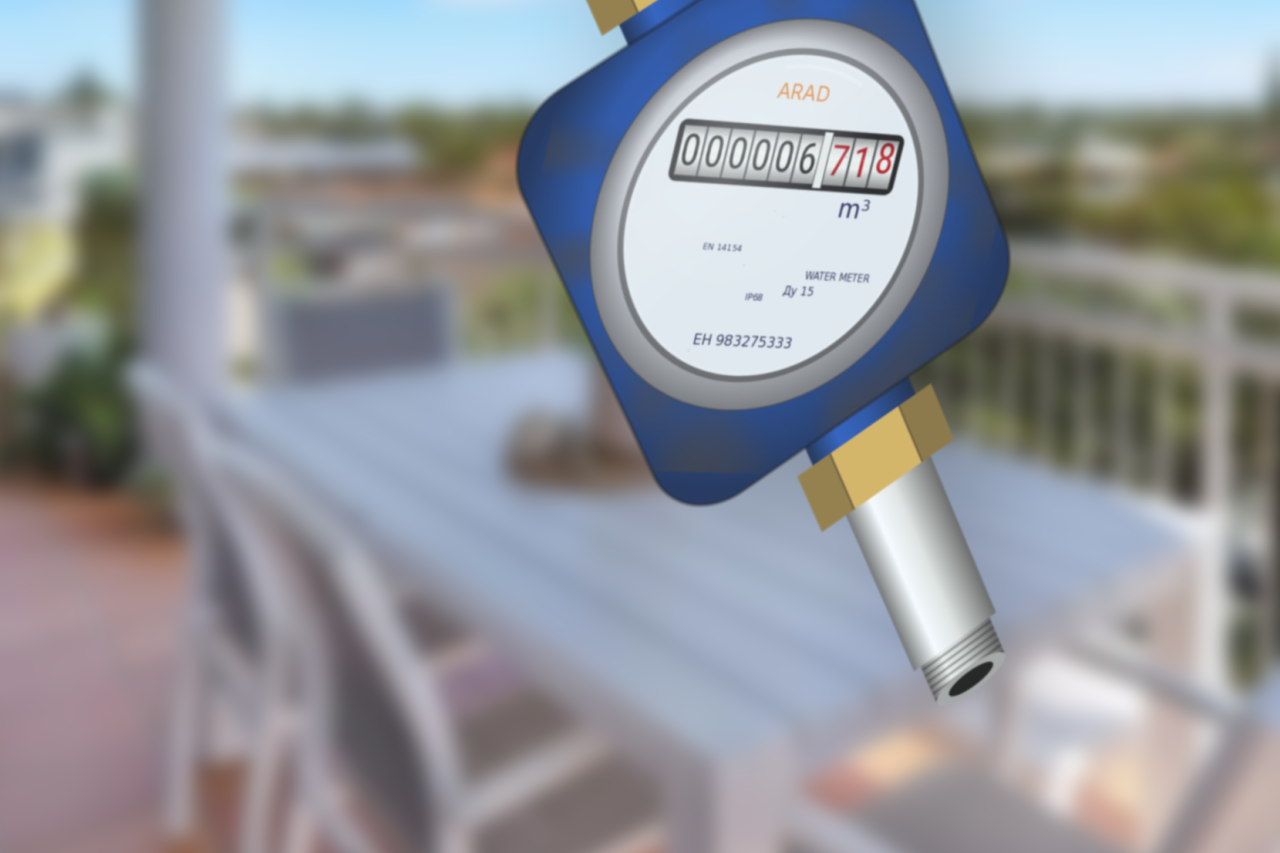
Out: 6.718
